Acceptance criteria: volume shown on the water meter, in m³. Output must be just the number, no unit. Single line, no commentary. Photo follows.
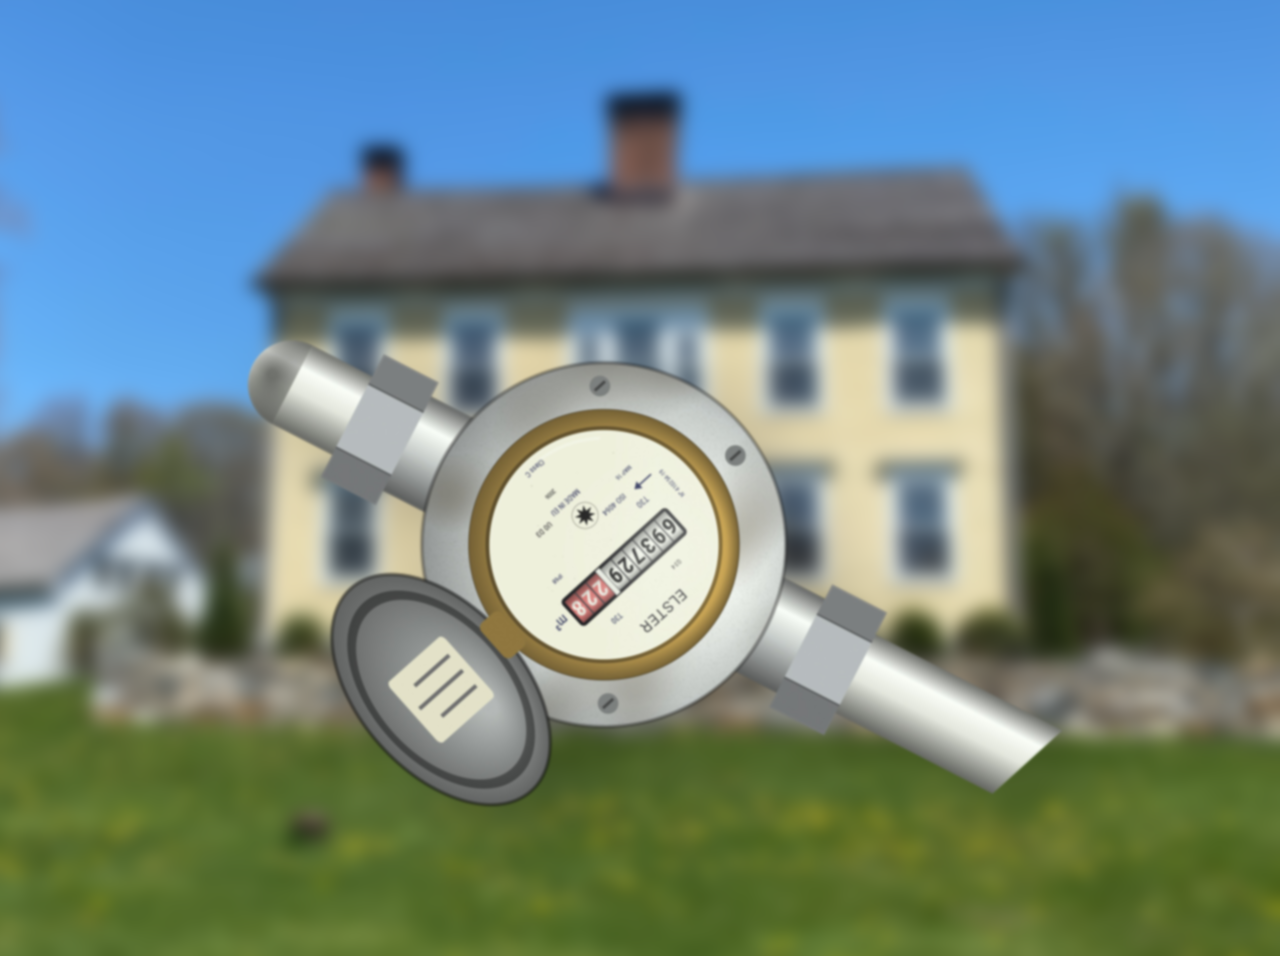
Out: 693729.228
